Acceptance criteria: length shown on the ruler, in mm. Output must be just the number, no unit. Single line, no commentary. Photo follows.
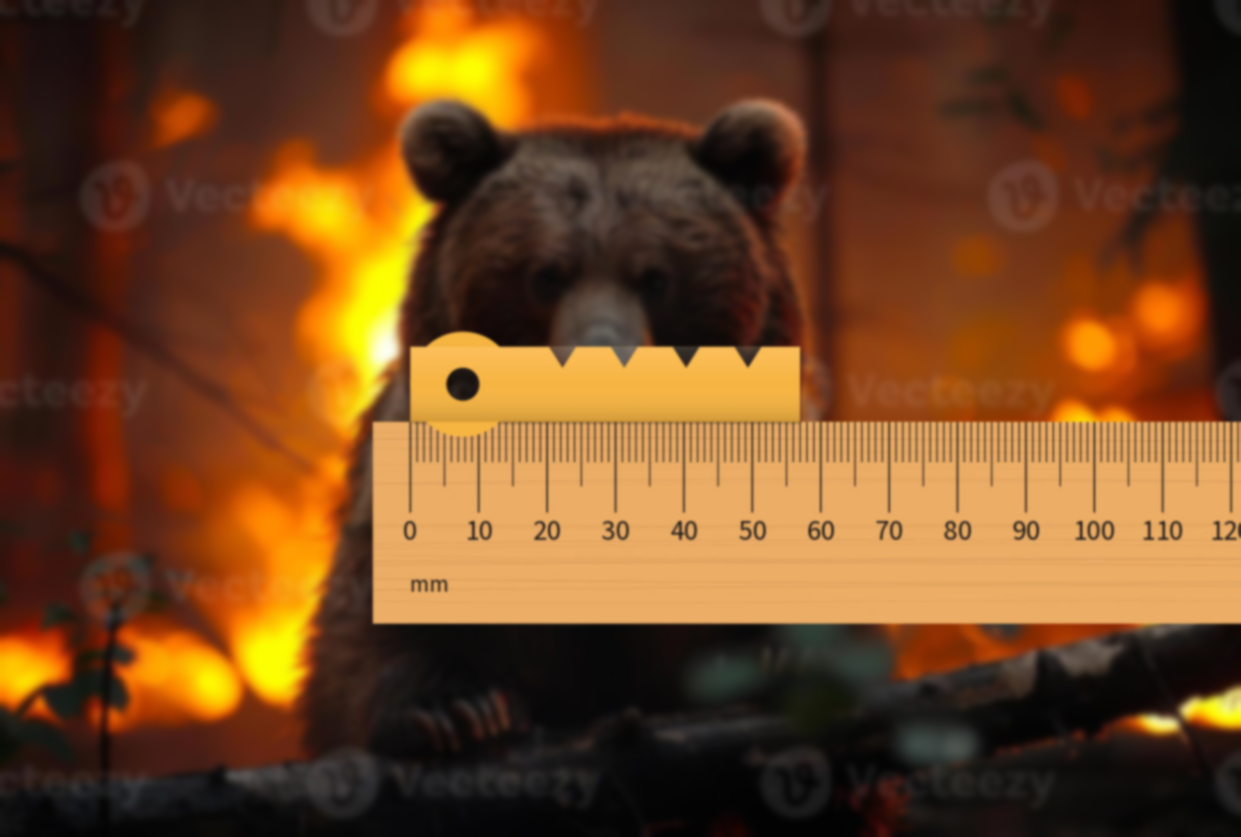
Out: 57
